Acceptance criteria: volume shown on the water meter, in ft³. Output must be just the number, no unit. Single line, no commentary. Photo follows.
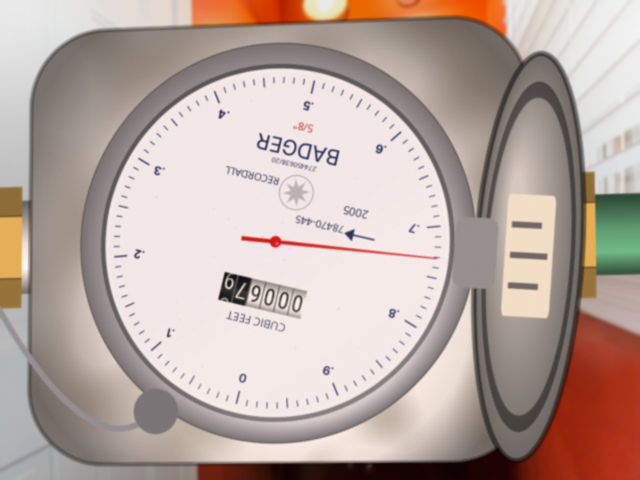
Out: 678.73
